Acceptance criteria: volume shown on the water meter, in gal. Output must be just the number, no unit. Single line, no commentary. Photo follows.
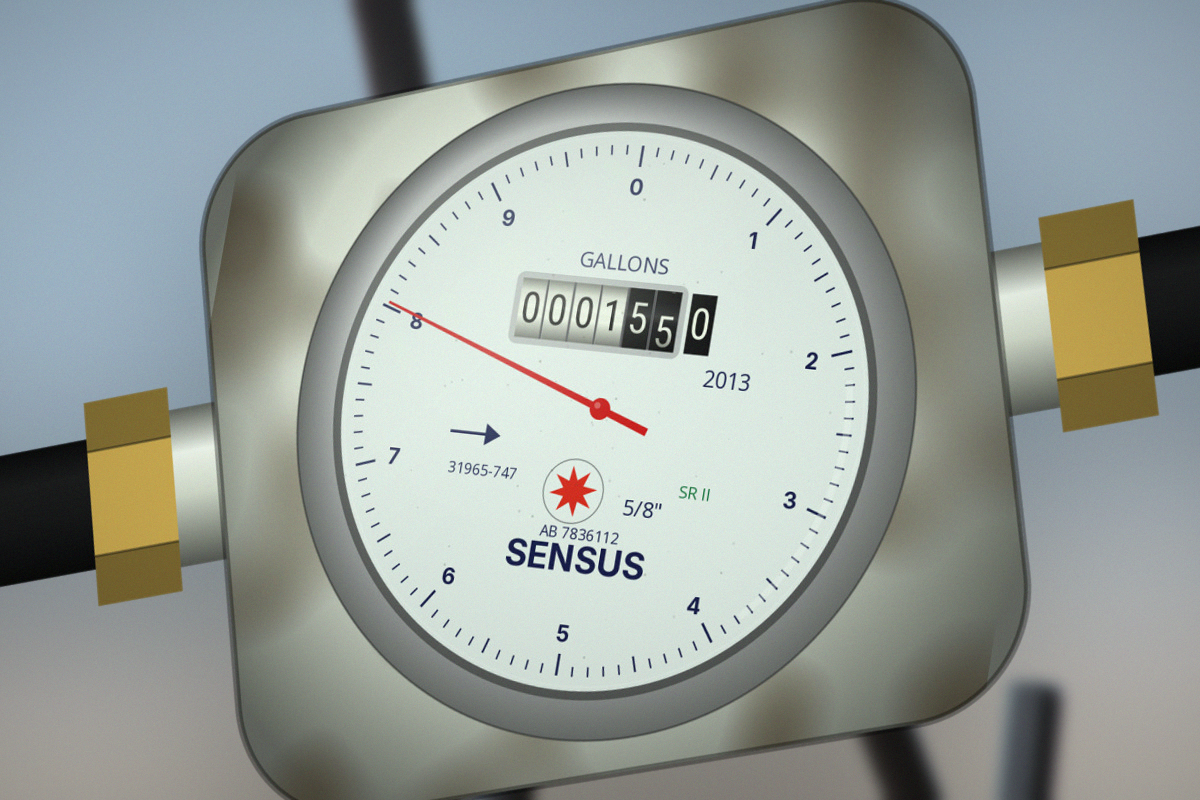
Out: 1548.0
